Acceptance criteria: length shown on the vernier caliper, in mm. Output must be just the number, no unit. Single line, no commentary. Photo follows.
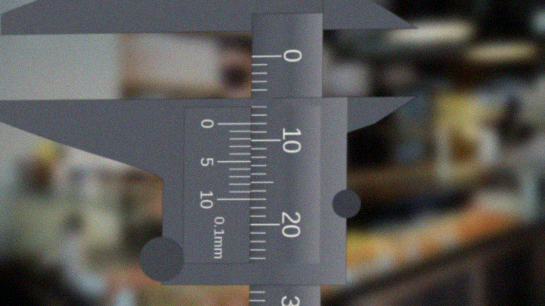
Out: 8.0
